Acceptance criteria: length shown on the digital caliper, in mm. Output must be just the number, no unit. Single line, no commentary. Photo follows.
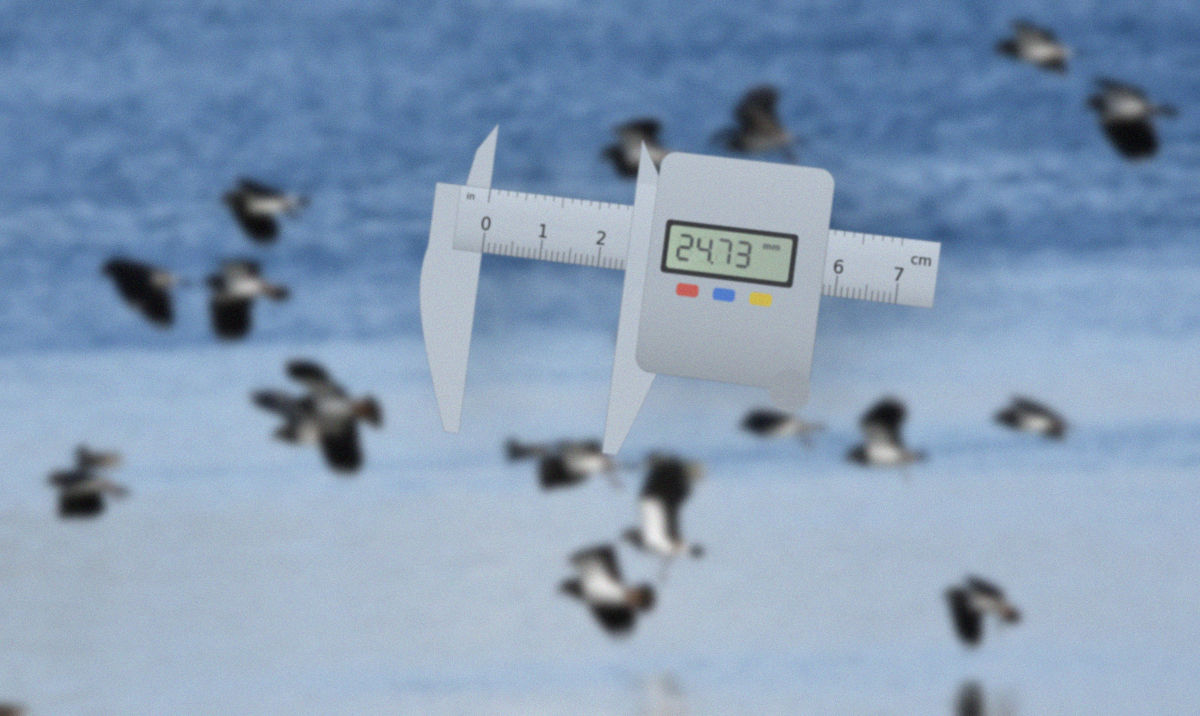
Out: 24.73
